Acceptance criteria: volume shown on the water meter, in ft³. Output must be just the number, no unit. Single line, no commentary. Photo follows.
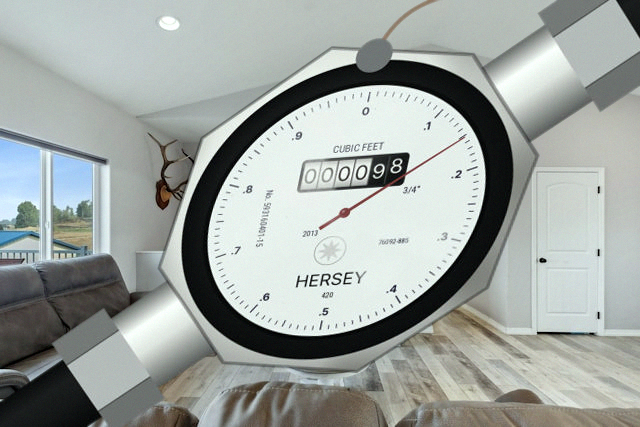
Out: 98.15
